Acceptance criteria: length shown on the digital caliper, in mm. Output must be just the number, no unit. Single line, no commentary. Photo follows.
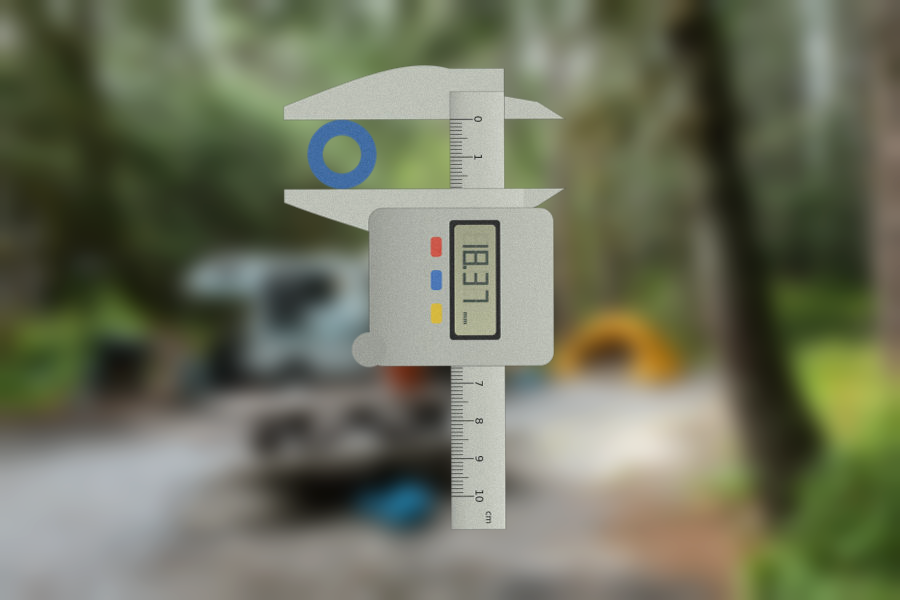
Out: 18.37
